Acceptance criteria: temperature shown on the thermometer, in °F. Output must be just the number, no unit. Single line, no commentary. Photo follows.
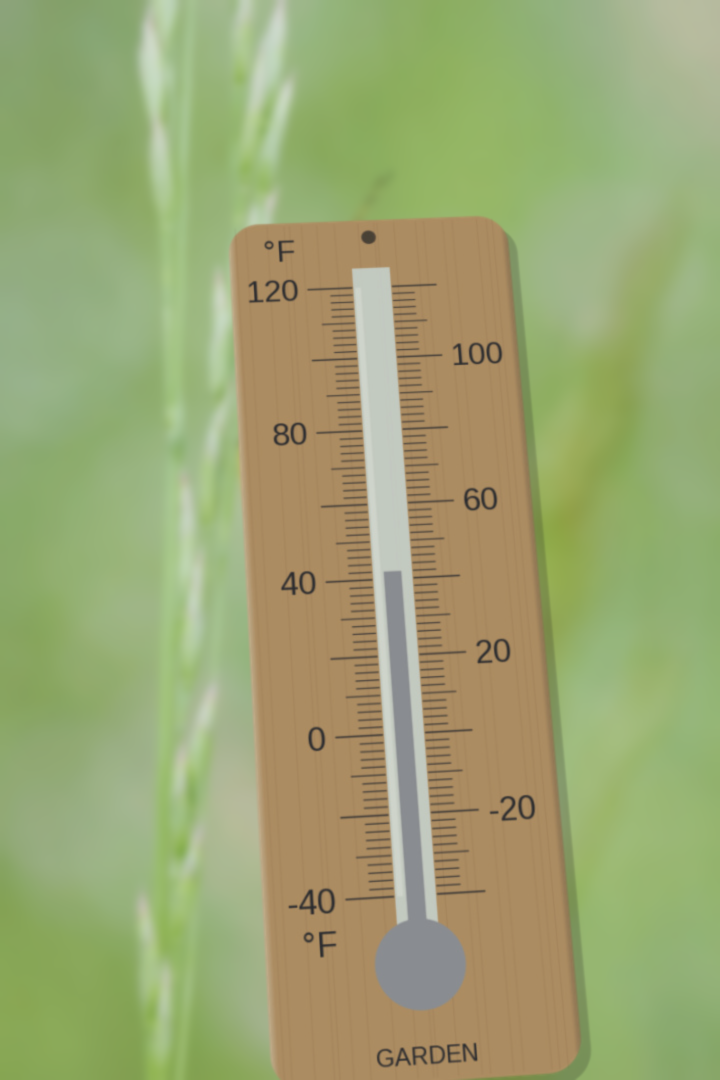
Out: 42
